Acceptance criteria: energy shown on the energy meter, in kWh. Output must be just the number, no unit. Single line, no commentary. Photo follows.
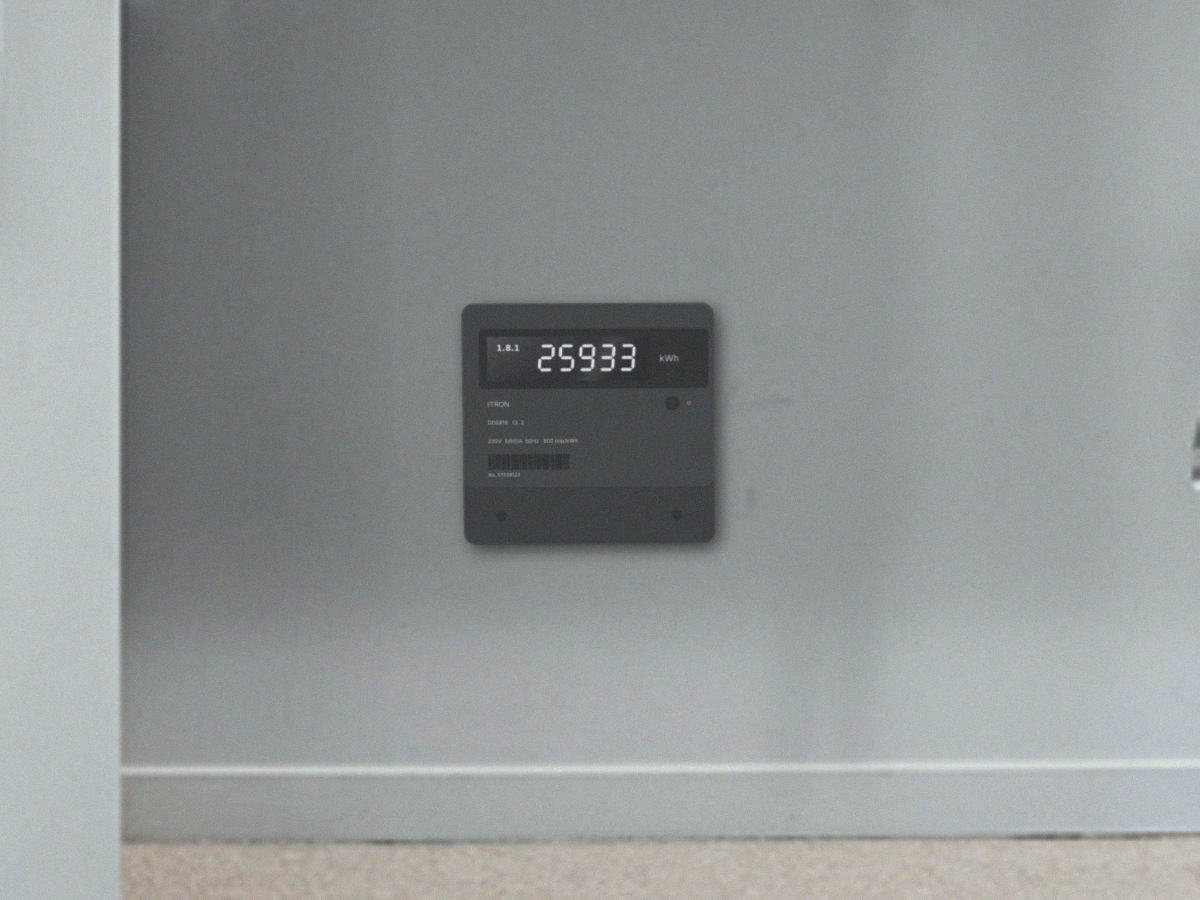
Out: 25933
